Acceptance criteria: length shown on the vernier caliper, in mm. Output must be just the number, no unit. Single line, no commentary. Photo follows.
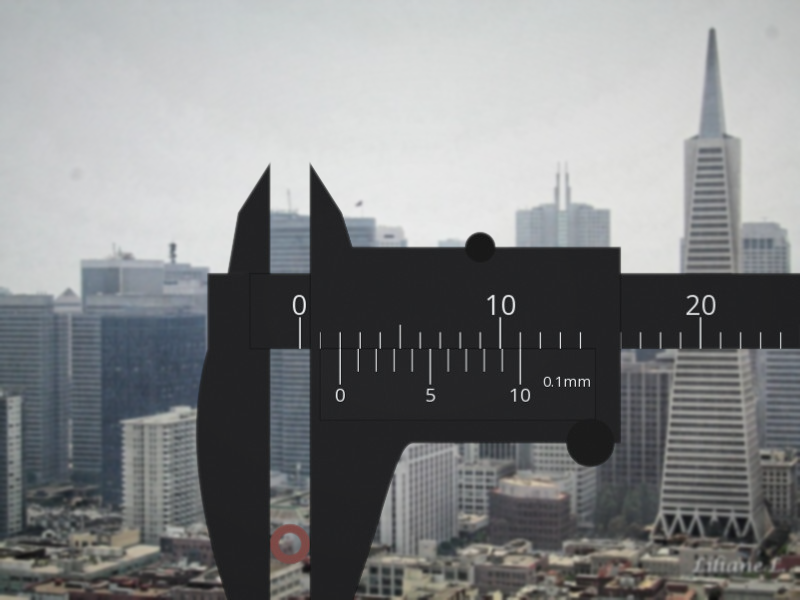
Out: 2.0
